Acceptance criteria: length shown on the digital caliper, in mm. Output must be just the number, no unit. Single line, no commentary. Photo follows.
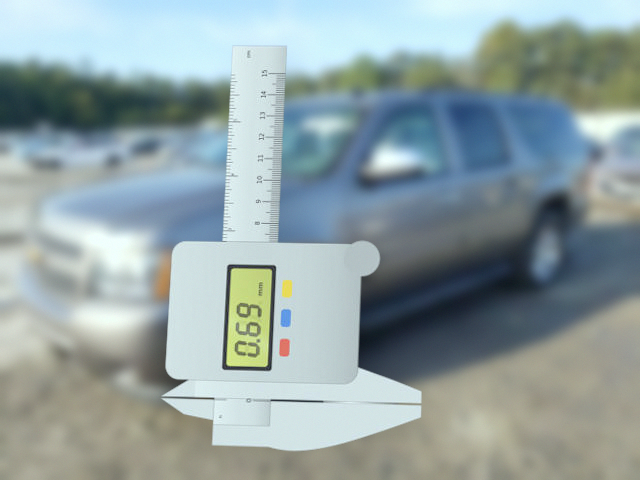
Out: 0.69
